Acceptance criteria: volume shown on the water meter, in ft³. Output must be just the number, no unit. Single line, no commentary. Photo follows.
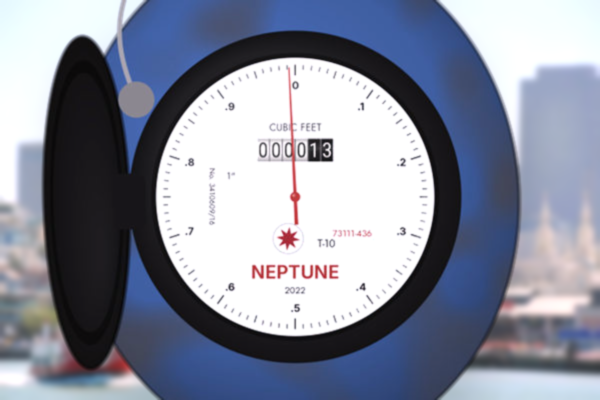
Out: 12.99
